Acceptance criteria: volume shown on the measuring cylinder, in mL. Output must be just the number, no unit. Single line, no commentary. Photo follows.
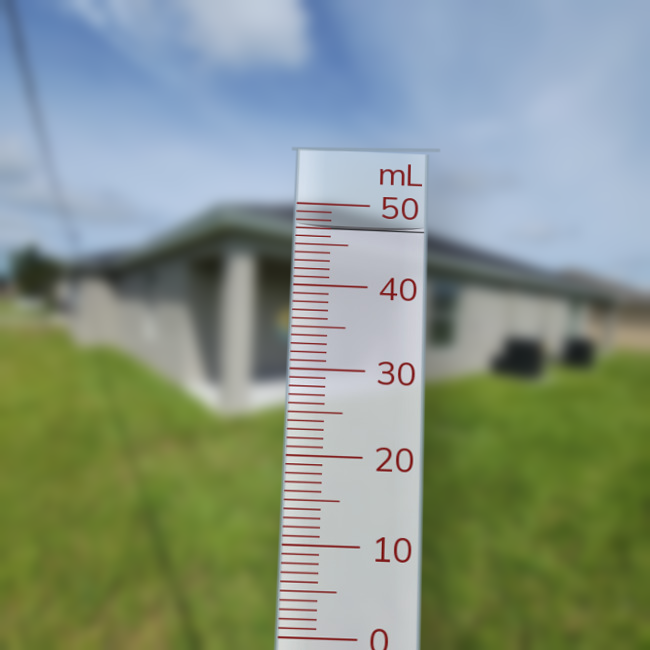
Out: 47
